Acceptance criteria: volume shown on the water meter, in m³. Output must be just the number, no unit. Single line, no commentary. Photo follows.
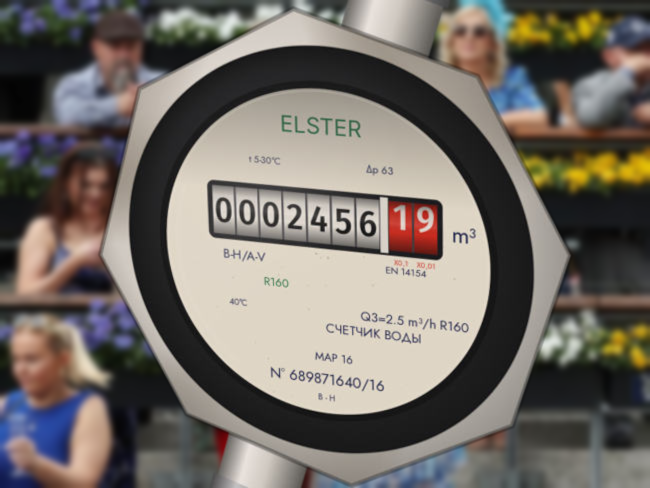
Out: 2456.19
